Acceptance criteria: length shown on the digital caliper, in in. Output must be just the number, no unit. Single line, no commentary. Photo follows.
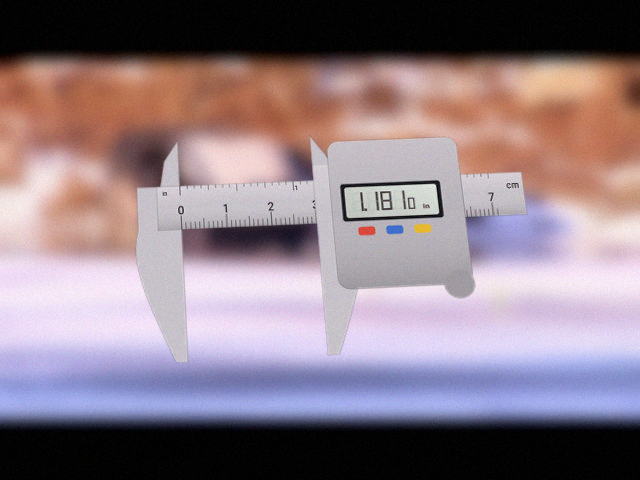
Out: 1.1810
